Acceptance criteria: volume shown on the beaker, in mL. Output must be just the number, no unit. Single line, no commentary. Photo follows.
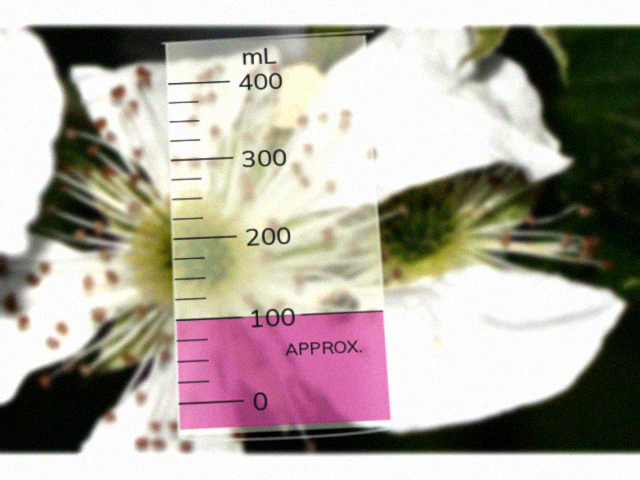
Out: 100
